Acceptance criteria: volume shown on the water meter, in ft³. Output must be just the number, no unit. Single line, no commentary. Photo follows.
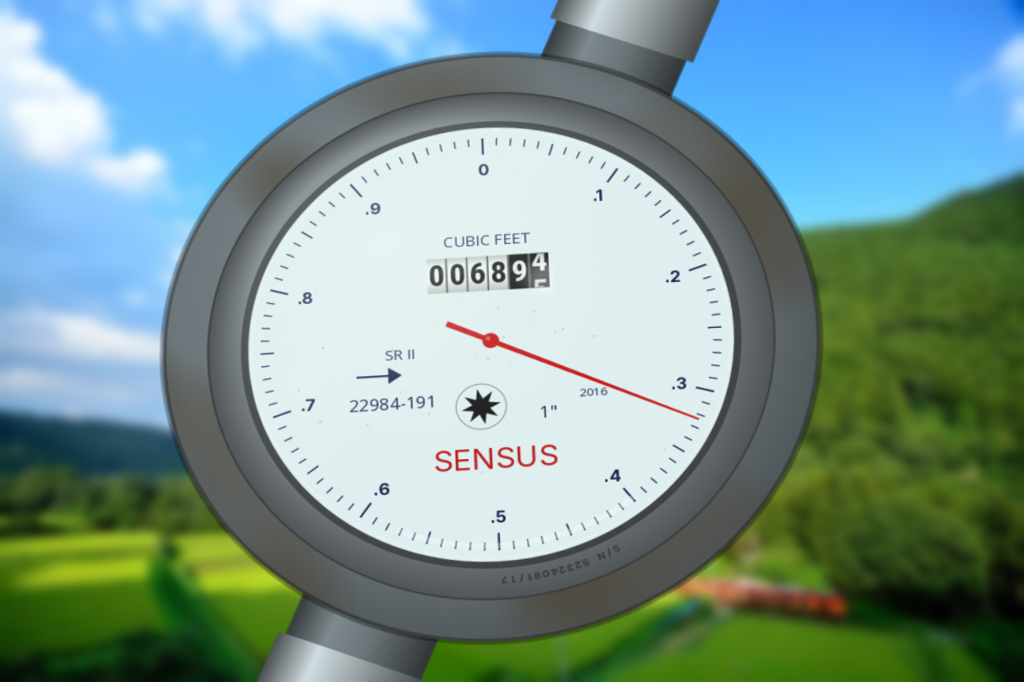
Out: 6894.32
